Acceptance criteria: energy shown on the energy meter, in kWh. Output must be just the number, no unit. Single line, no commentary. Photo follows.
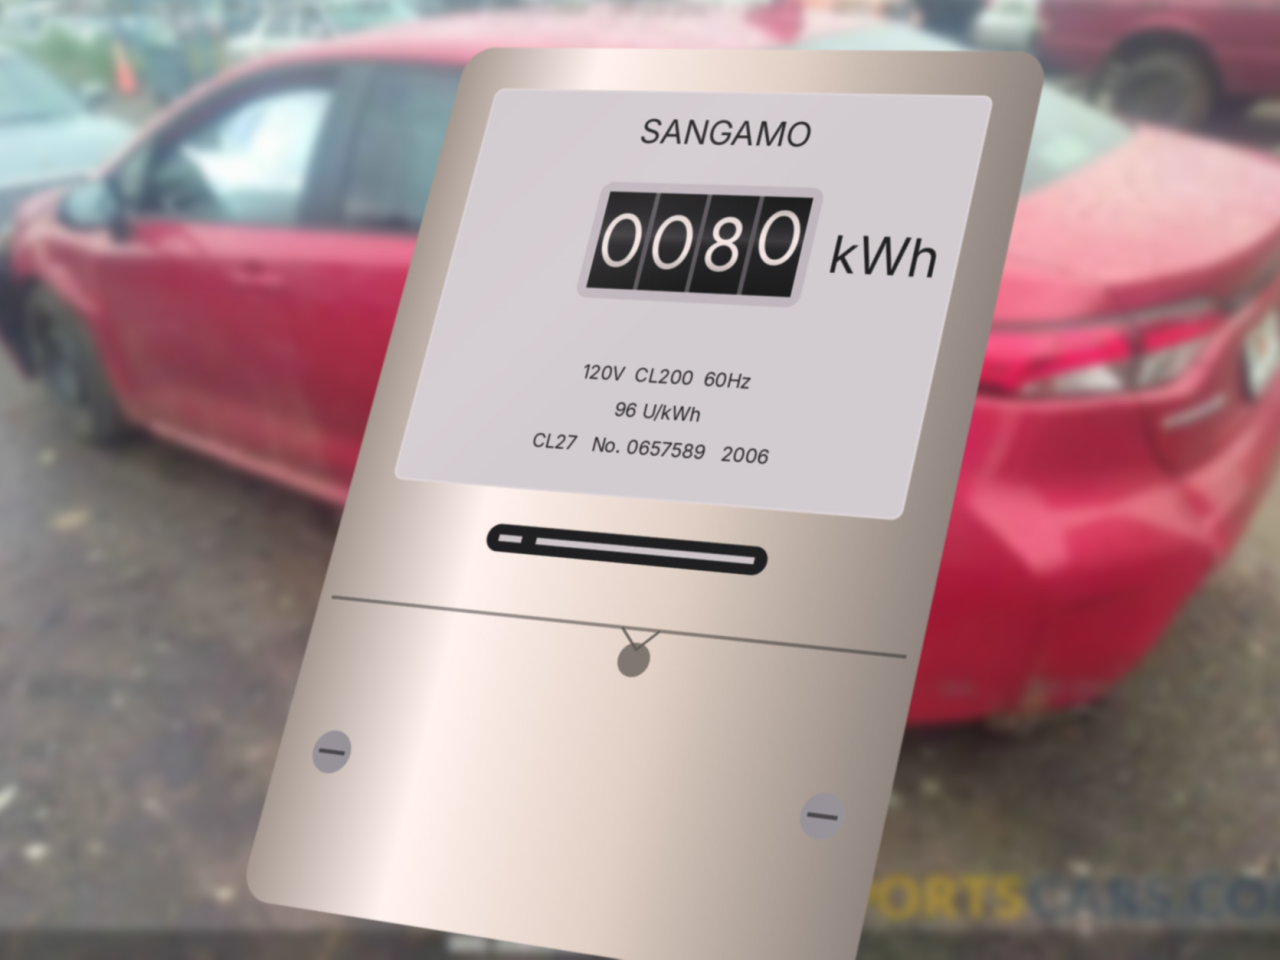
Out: 80
